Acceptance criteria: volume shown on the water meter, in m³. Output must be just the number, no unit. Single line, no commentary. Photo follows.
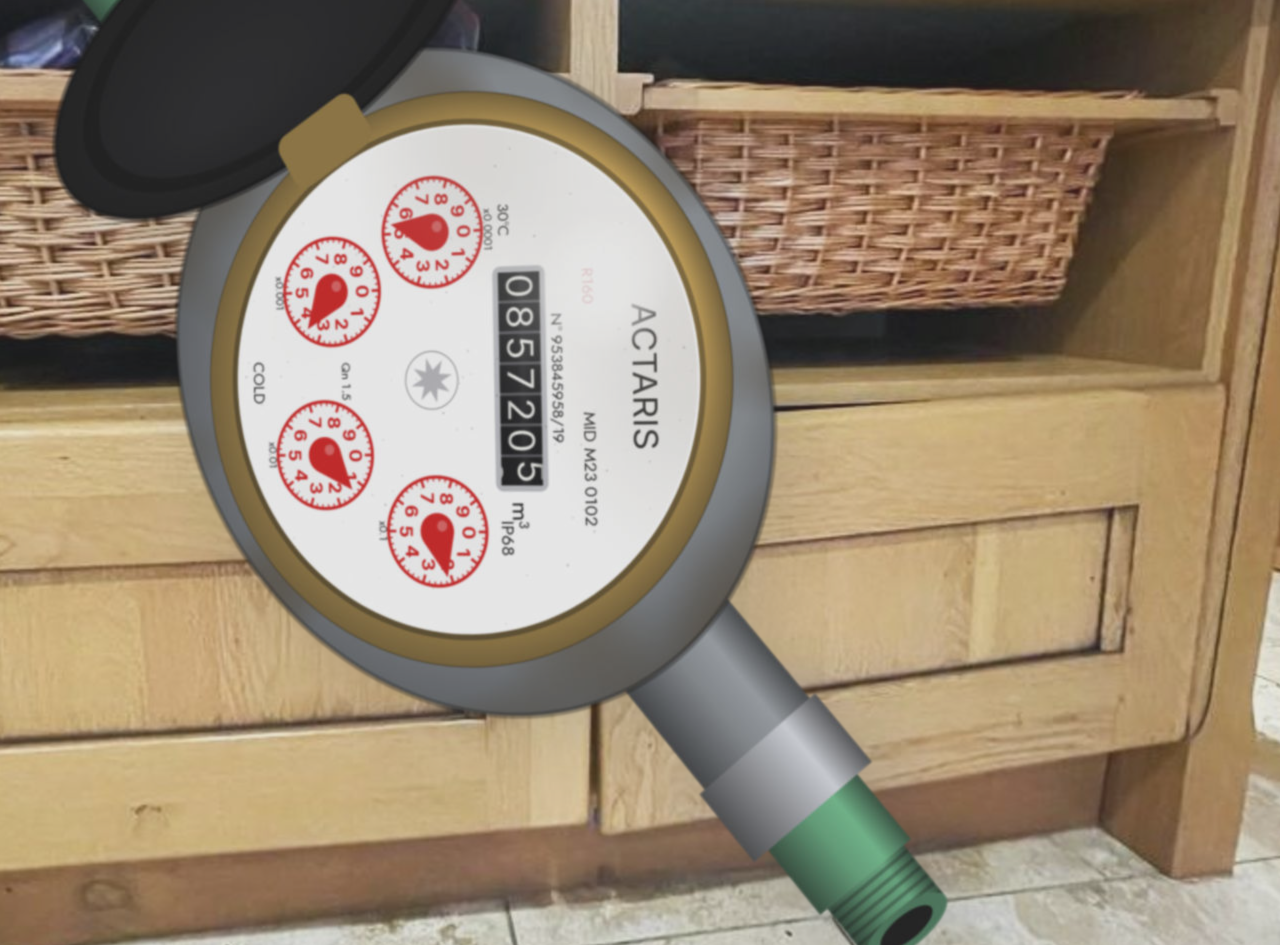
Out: 857205.2135
